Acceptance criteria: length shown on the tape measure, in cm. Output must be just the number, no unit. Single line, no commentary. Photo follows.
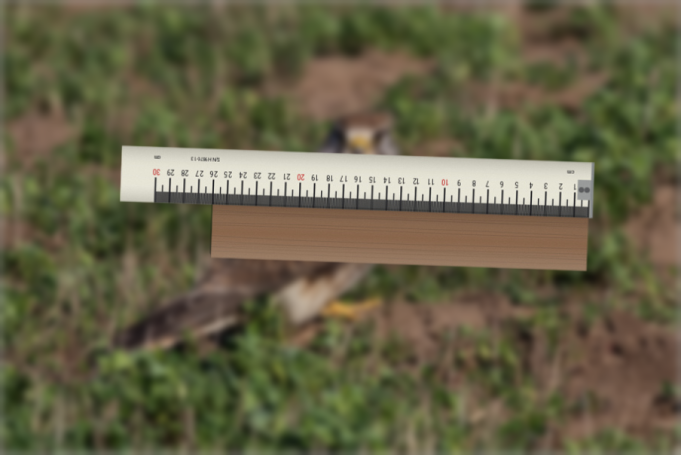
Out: 26
